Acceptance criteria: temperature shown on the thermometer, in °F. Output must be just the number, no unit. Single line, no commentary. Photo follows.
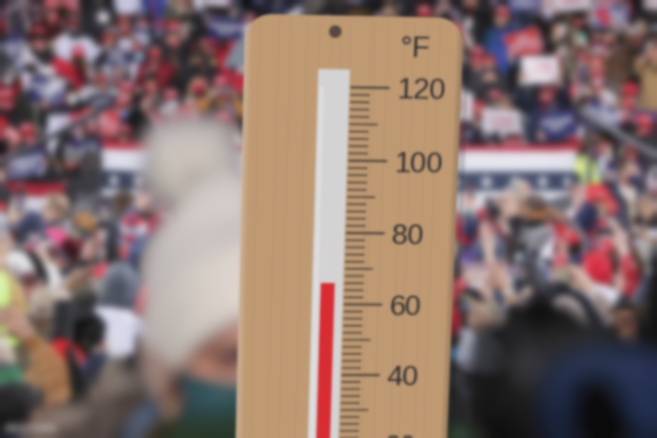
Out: 66
